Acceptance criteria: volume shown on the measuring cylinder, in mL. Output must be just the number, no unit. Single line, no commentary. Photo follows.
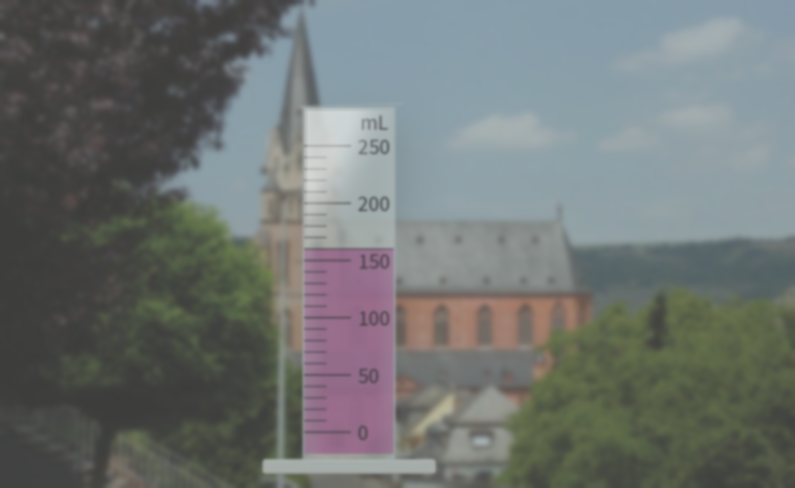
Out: 160
